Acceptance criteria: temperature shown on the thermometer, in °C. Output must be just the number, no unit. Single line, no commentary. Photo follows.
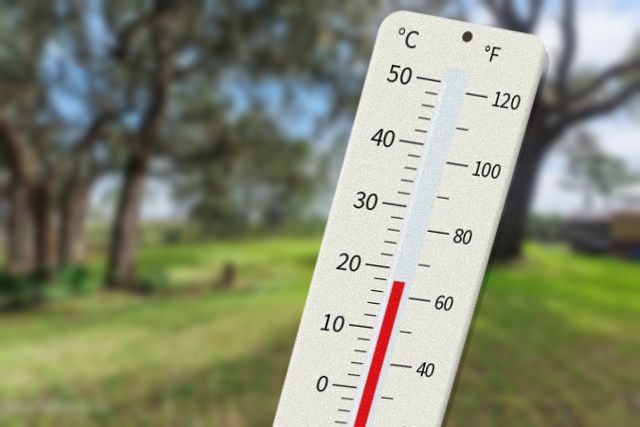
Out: 18
